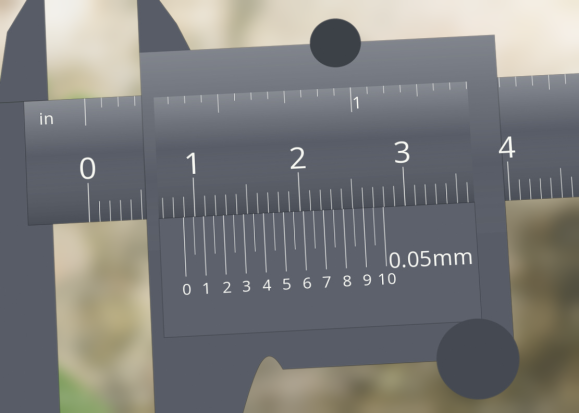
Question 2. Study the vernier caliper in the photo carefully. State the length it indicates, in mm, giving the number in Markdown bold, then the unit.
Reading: **8.9** mm
